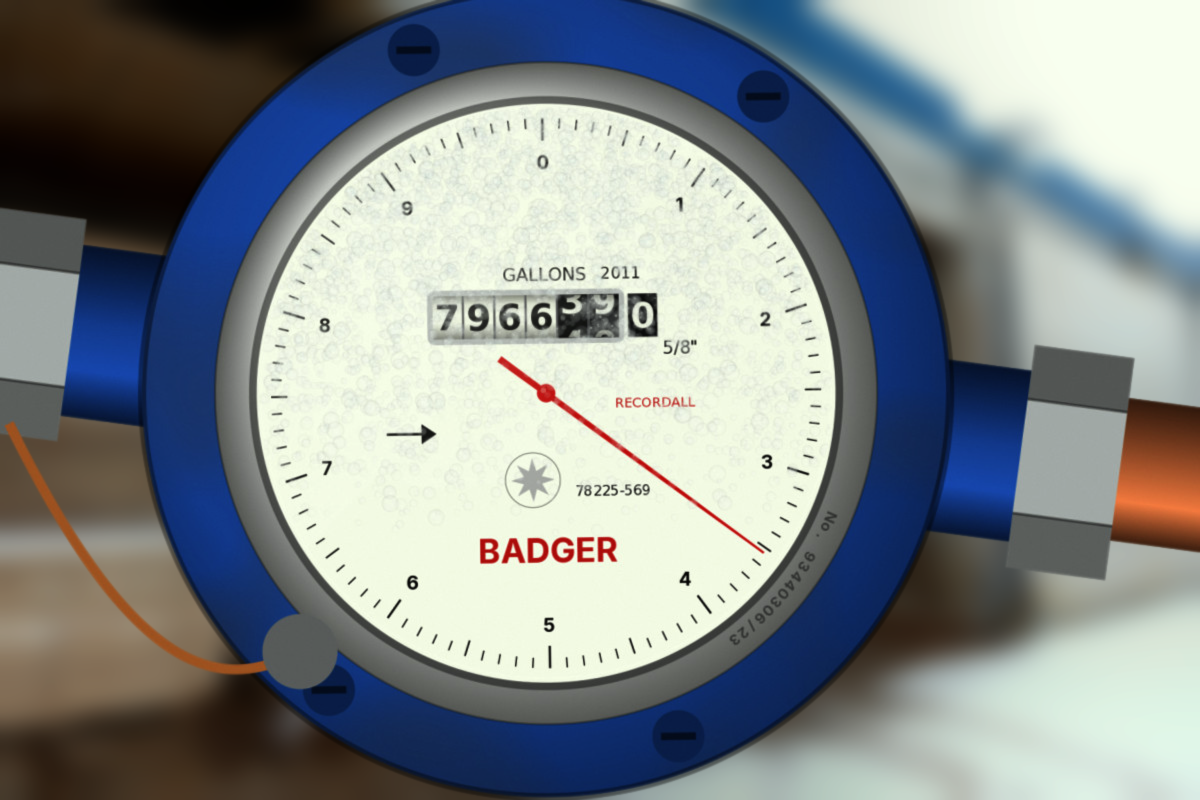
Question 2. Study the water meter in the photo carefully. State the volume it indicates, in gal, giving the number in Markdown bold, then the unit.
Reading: **7966393.5** gal
